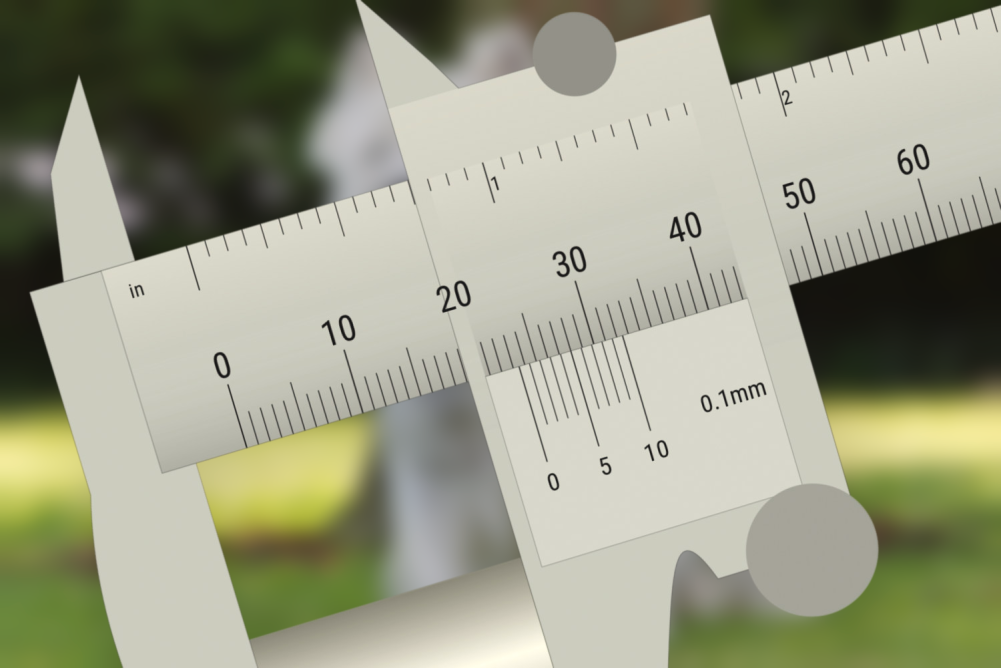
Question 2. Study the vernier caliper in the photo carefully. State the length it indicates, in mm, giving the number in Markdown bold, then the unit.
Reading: **23.5** mm
